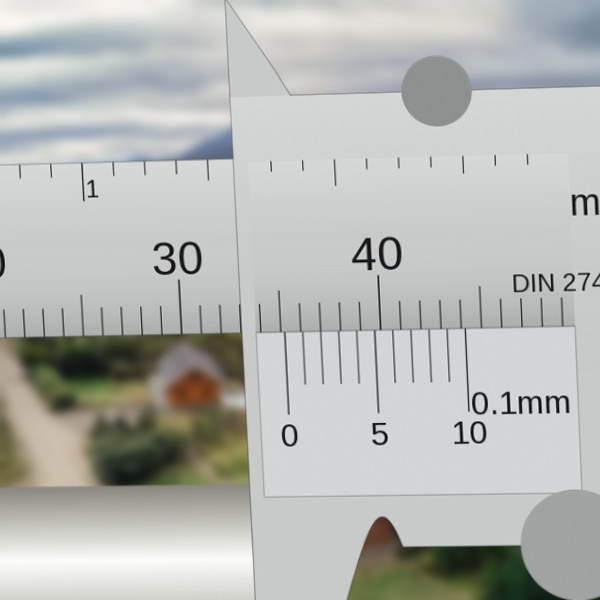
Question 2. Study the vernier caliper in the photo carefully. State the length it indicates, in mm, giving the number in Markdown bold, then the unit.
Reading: **35.2** mm
